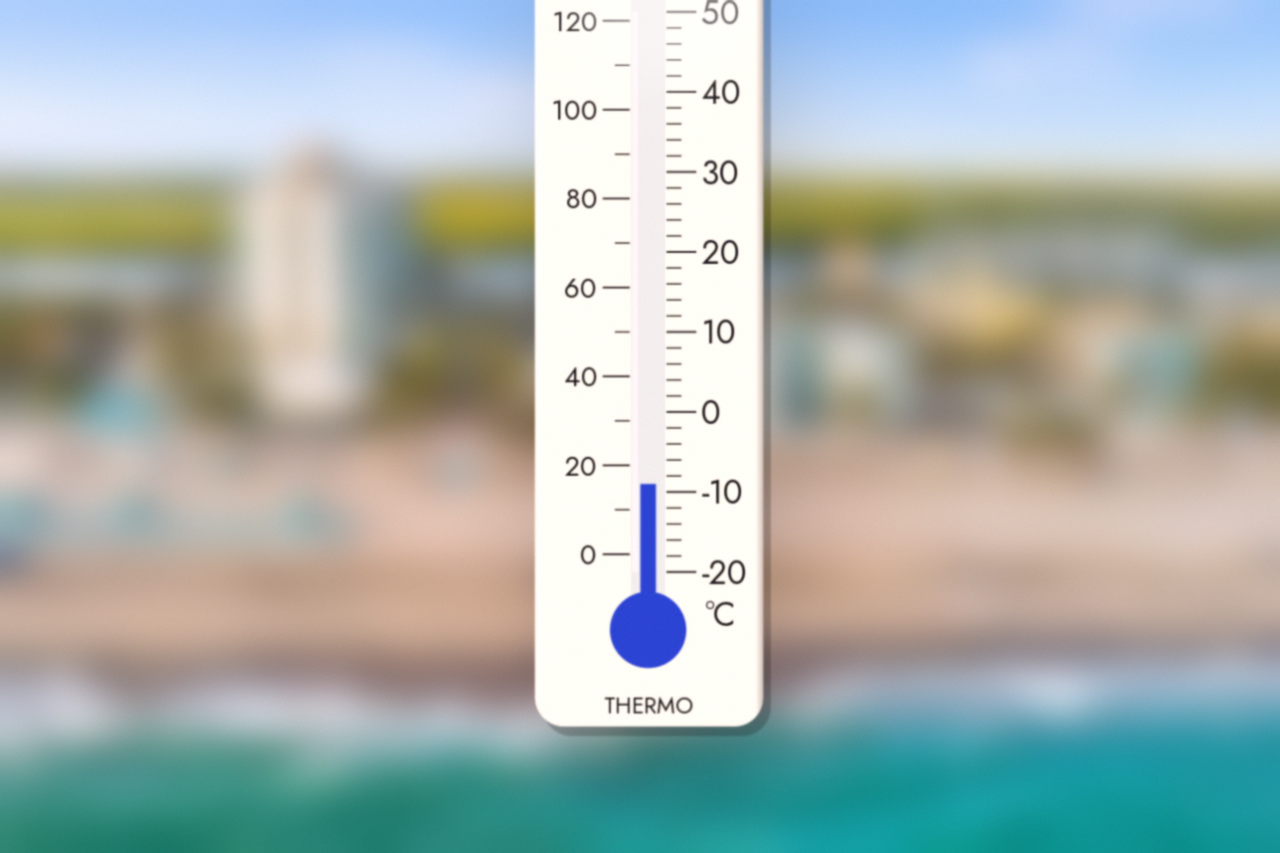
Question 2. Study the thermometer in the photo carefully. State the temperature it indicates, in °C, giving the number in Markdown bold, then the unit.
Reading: **-9** °C
